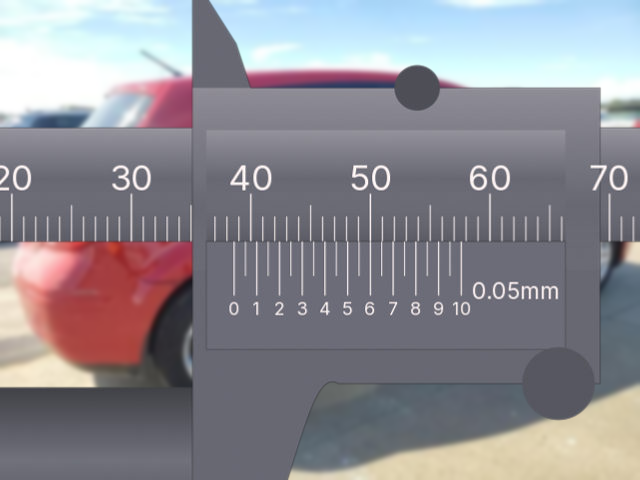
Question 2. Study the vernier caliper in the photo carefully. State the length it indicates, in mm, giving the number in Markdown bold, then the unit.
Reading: **38.6** mm
